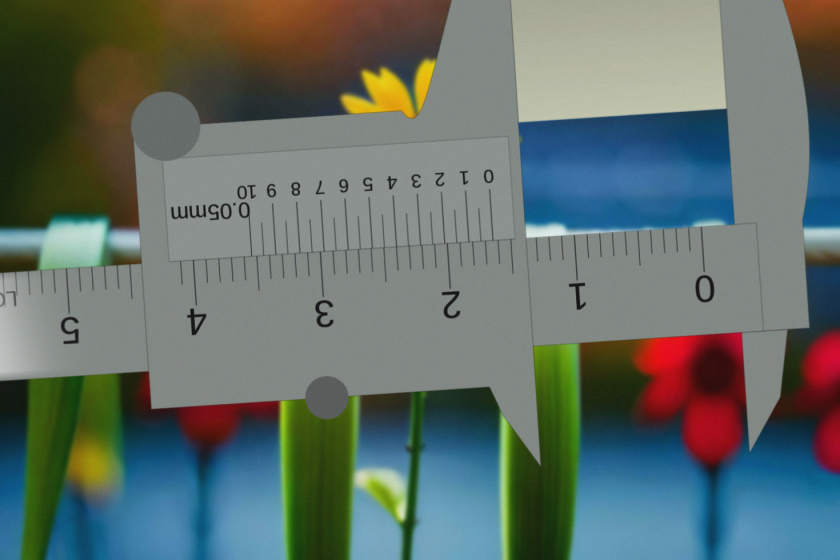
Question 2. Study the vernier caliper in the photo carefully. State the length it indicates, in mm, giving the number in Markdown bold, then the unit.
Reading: **16.4** mm
